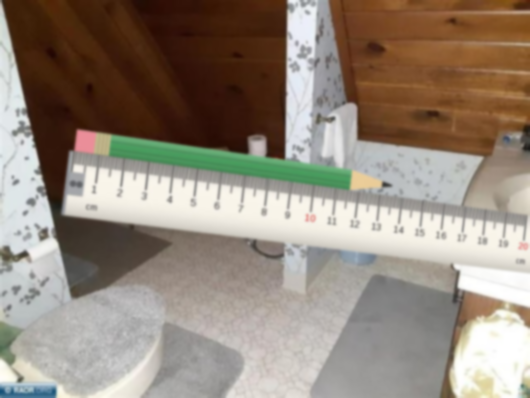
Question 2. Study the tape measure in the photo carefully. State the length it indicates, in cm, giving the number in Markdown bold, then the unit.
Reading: **13.5** cm
